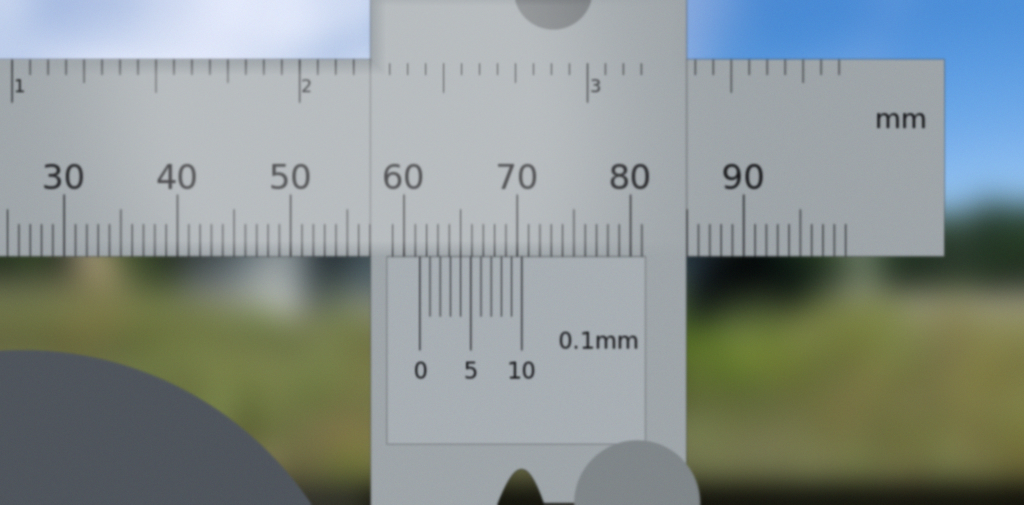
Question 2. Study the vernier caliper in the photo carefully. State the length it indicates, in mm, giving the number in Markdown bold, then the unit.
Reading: **61.4** mm
